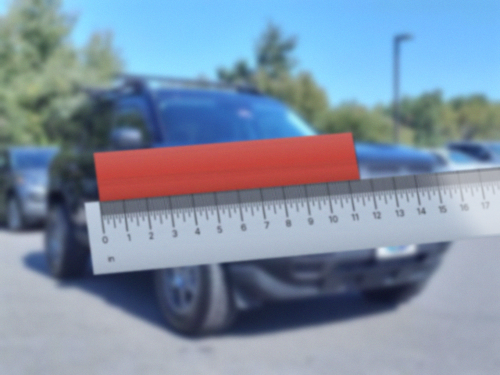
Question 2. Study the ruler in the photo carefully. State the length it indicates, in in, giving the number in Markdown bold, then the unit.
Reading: **11.5** in
